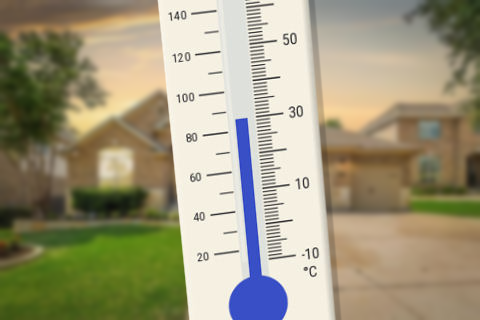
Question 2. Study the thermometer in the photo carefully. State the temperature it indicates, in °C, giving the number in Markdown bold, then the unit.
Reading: **30** °C
